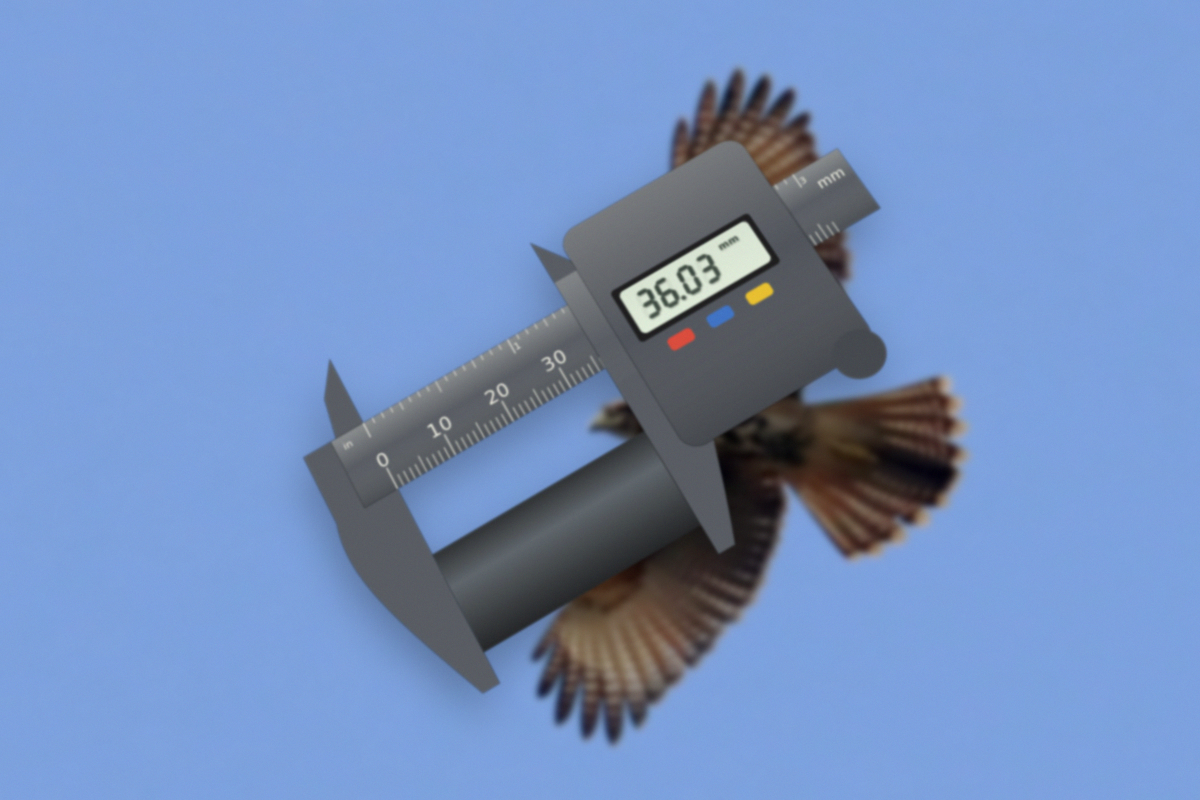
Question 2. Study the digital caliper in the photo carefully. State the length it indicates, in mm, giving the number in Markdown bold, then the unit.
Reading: **36.03** mm
